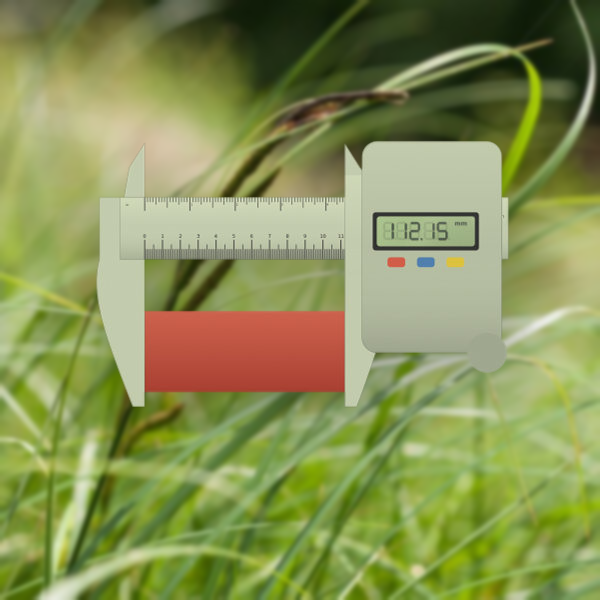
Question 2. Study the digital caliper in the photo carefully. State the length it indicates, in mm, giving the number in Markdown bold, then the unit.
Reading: **112.15** mm
